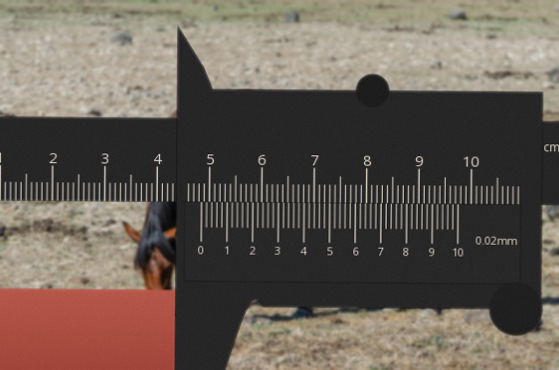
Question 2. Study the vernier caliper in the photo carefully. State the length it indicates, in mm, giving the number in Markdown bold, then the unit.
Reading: **48.5** mm
